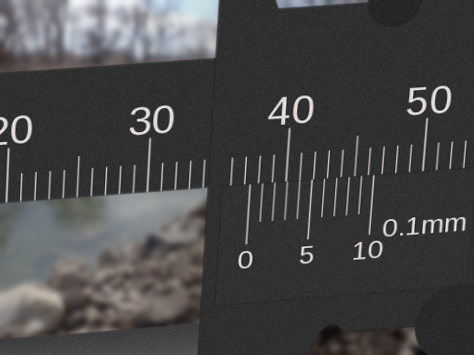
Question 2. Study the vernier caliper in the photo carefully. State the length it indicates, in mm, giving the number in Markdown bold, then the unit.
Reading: **37.4** mm
